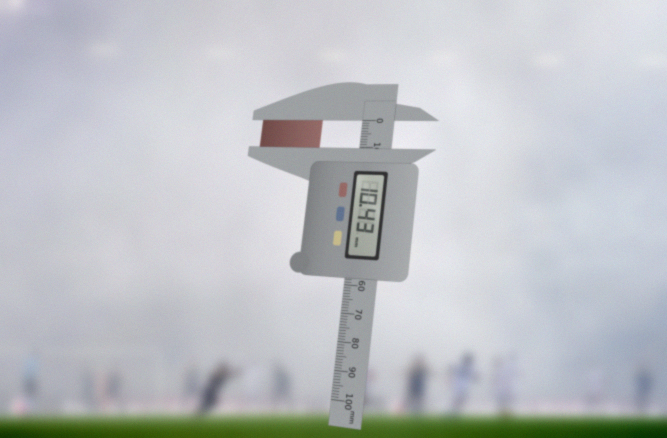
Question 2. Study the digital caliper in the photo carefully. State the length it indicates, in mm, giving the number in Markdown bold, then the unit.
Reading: **10.43** mm
